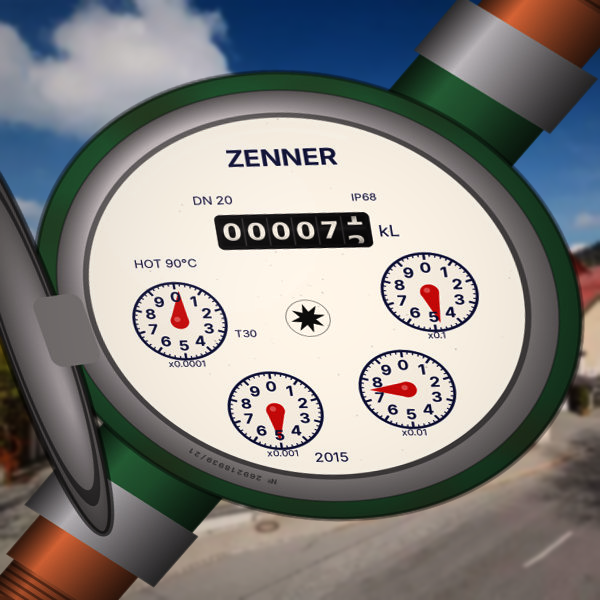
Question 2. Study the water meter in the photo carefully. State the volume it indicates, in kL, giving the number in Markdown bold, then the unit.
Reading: **71.4750** kL
